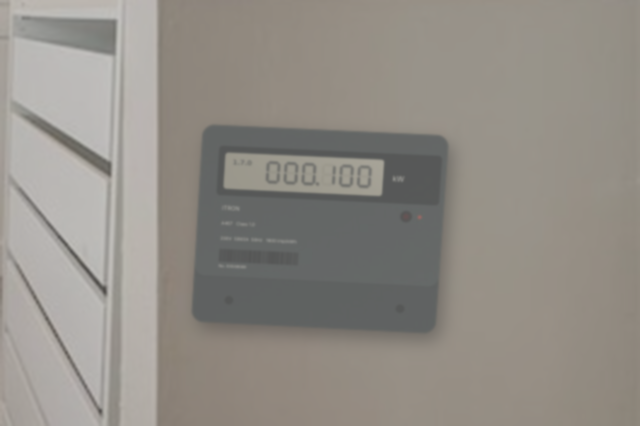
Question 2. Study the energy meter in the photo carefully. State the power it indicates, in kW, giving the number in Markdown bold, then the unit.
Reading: **0.100** kW
